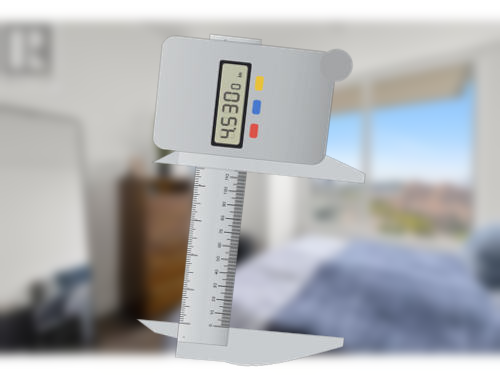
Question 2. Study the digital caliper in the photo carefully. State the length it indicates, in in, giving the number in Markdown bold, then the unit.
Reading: **4.5300** in
